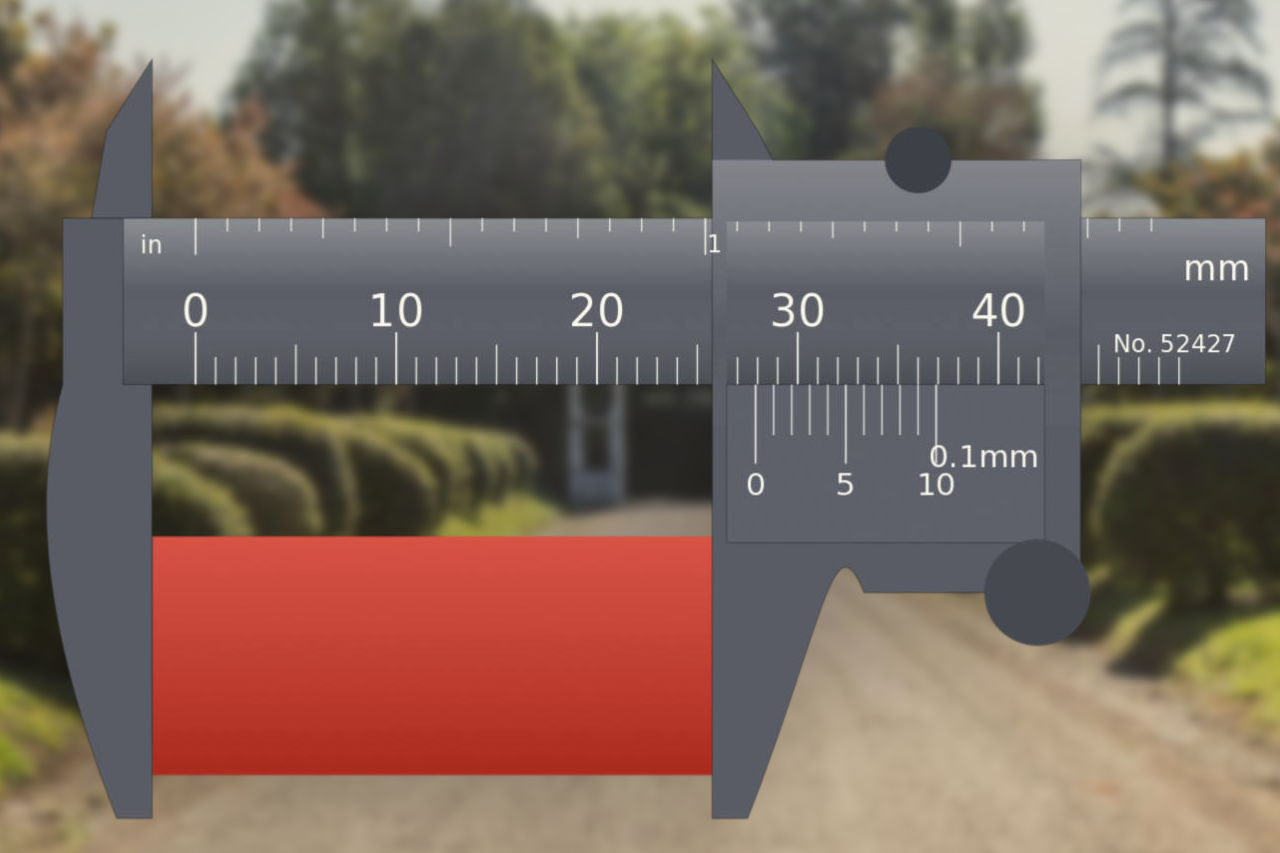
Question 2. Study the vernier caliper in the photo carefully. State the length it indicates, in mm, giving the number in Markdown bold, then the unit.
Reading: **27.9** mm
